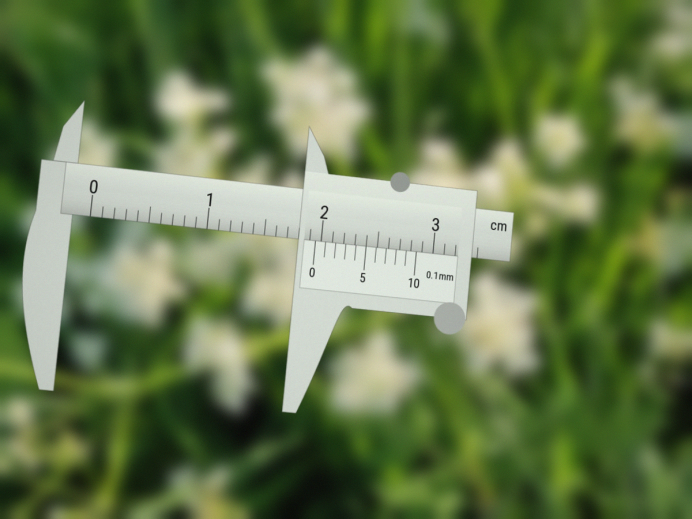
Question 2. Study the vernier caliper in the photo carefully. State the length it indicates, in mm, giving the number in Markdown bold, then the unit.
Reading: **19.5** mm
